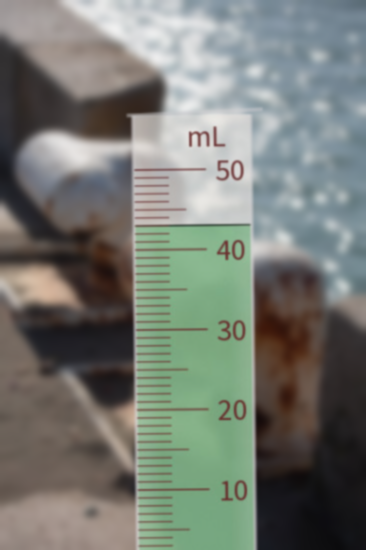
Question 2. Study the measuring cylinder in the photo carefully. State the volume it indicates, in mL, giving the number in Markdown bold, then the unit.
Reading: **43** mL
